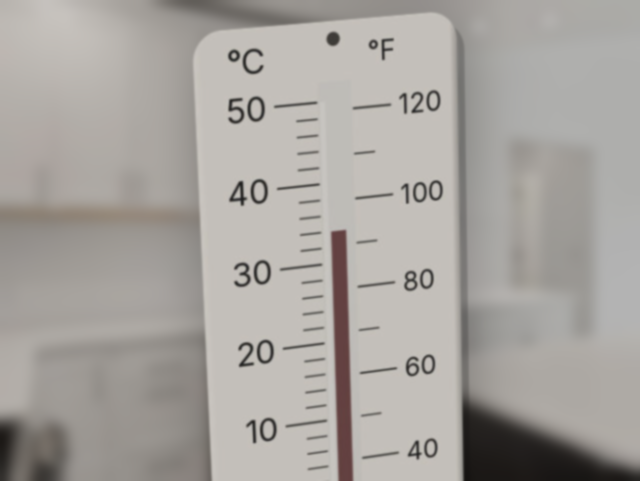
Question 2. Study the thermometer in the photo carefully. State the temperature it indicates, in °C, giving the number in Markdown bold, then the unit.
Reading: **34** °C
